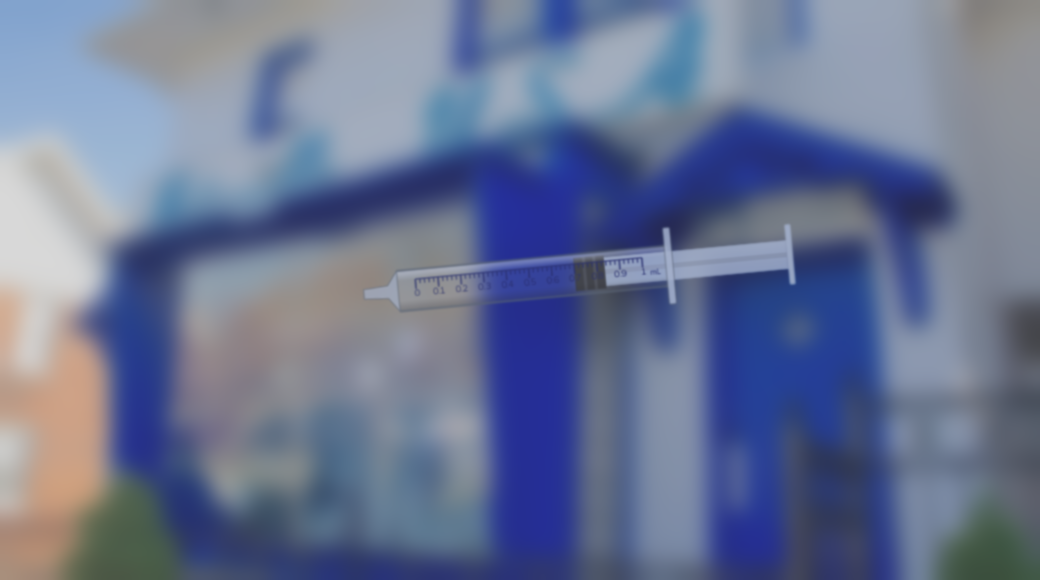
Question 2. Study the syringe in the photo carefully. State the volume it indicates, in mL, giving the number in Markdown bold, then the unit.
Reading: **0.7** mL
